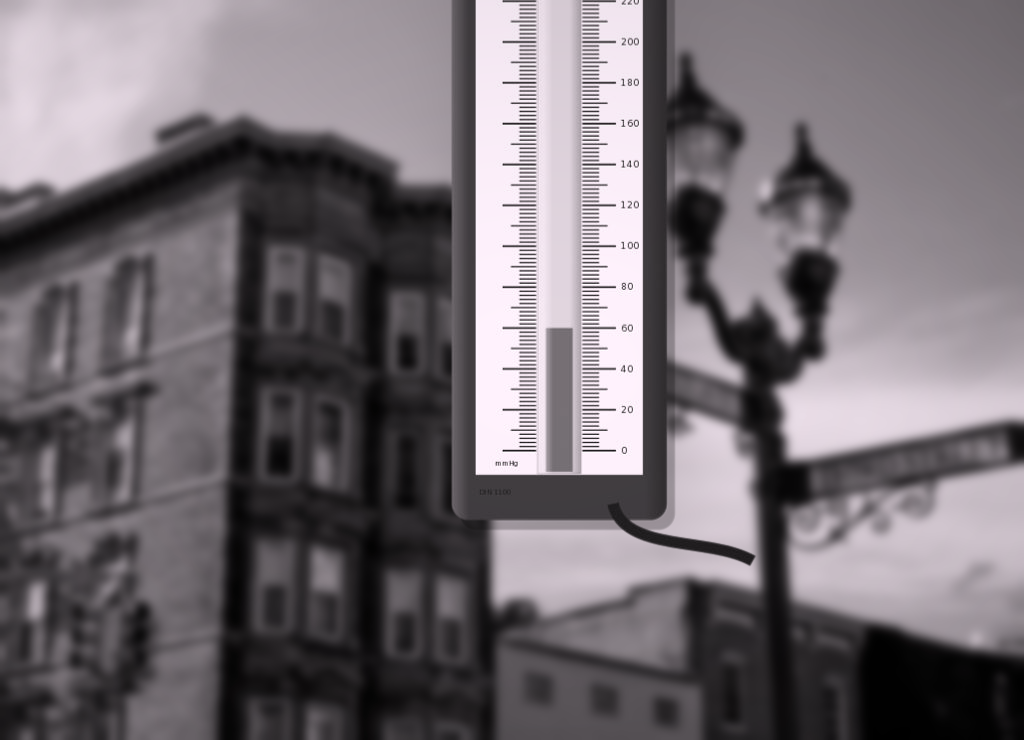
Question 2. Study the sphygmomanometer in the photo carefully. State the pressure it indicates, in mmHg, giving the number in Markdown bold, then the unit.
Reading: **60** mmHg
